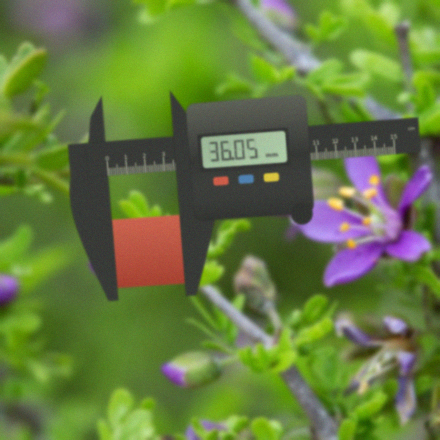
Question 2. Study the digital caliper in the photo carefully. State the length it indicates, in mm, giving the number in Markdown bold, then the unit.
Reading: **36.05** mm
